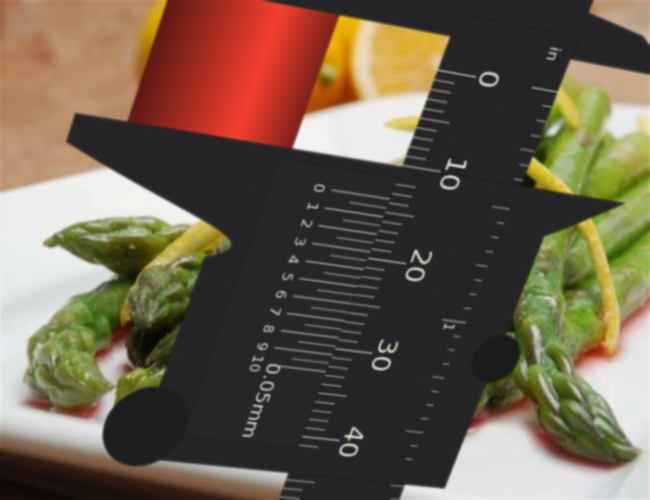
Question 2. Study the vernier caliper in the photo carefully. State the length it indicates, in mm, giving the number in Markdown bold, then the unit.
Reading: **13.6** mm
